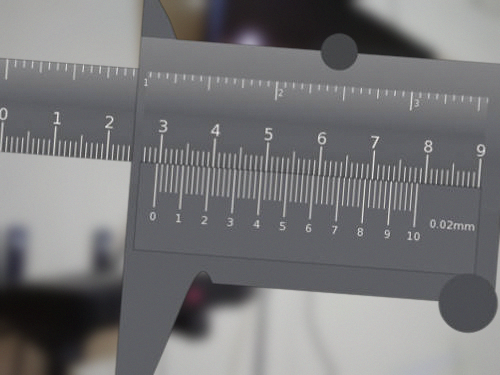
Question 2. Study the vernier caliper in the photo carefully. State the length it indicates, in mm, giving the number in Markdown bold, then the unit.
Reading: **29.5** mm
